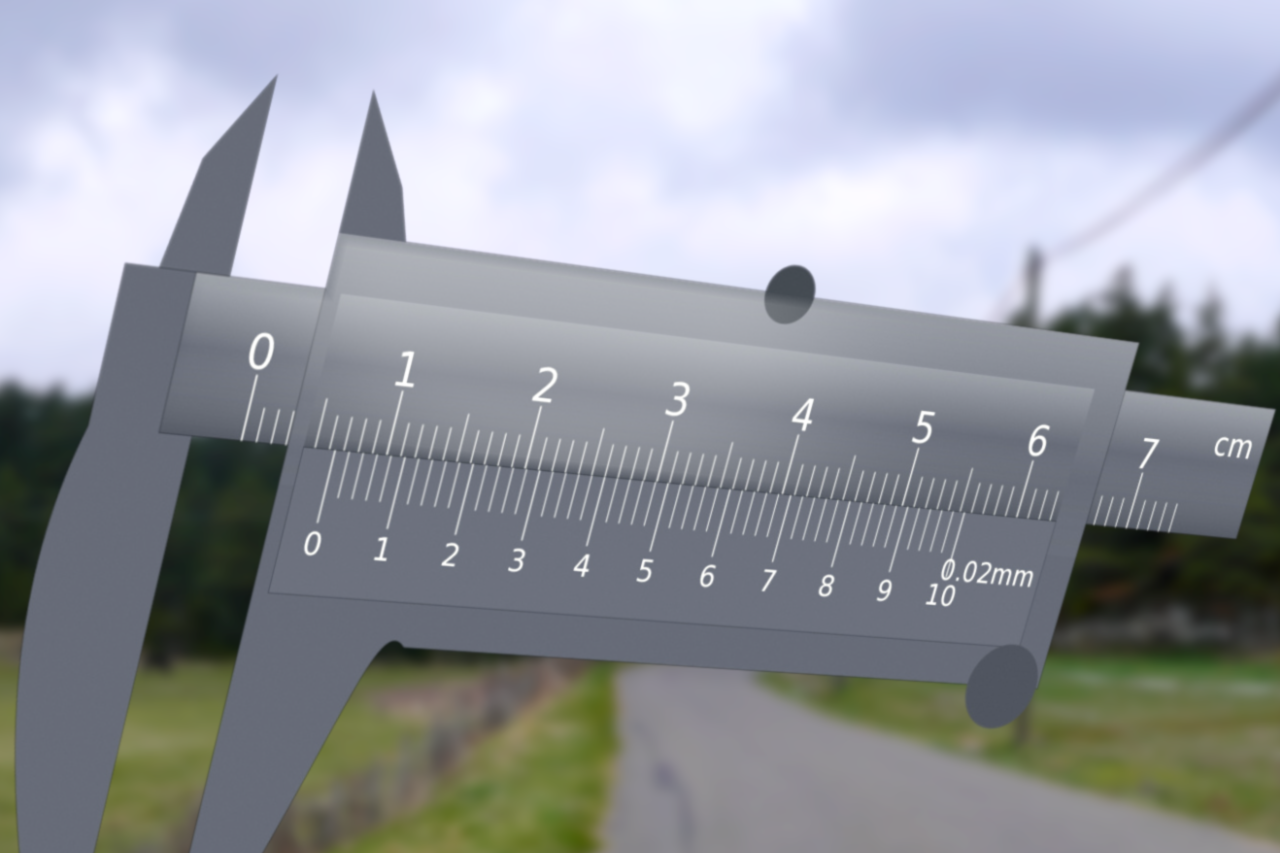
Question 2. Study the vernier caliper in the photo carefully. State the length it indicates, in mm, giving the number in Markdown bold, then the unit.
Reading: **6.4** mm
